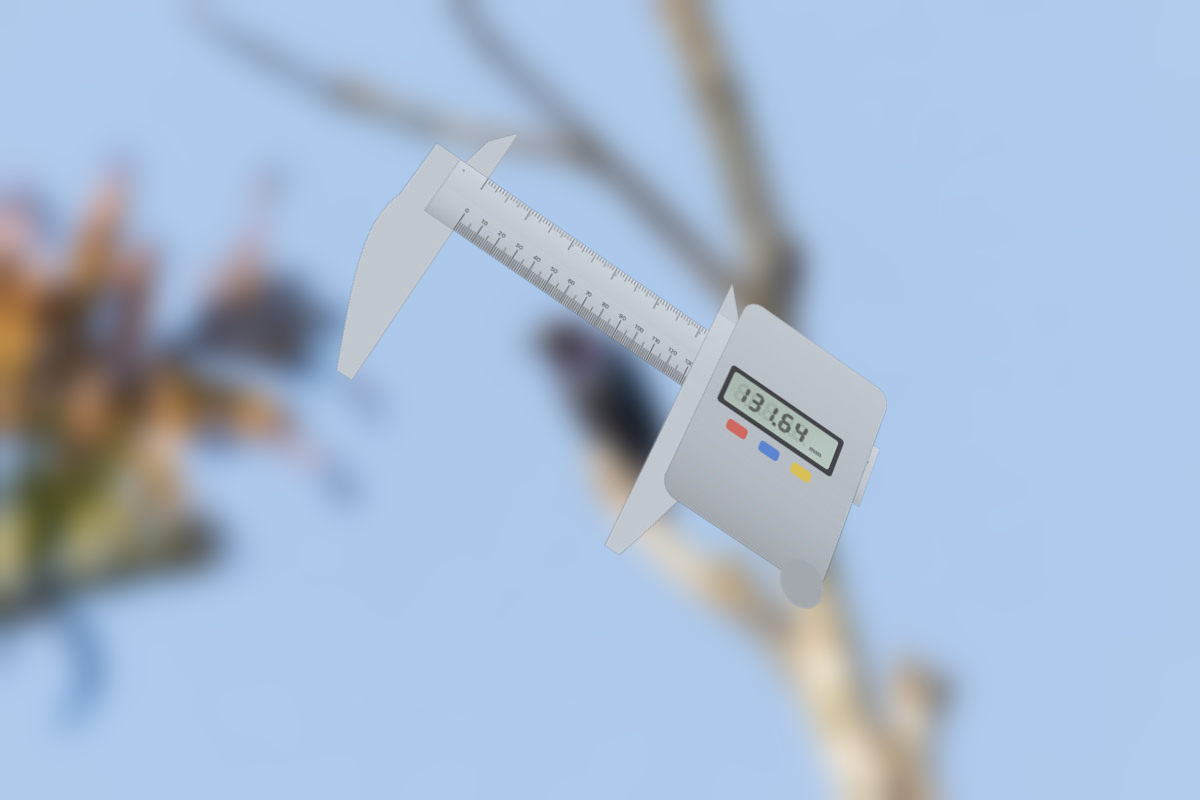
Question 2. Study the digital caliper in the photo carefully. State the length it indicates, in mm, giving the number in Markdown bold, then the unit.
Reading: **131.64** mm
